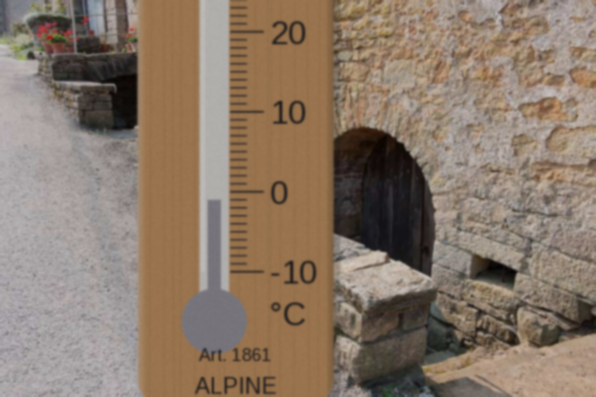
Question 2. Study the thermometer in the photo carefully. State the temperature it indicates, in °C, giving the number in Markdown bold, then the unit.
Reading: **-1** °C
